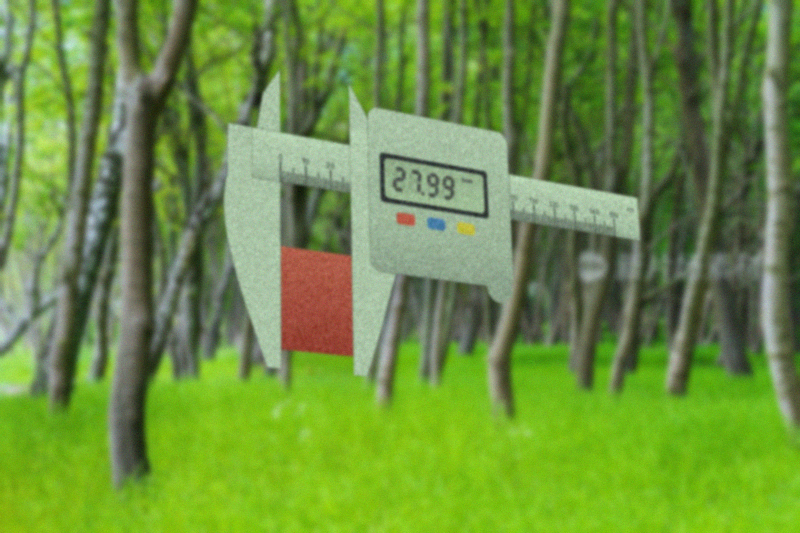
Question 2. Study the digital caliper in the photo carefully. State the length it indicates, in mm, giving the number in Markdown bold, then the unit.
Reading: **27.99** mm
